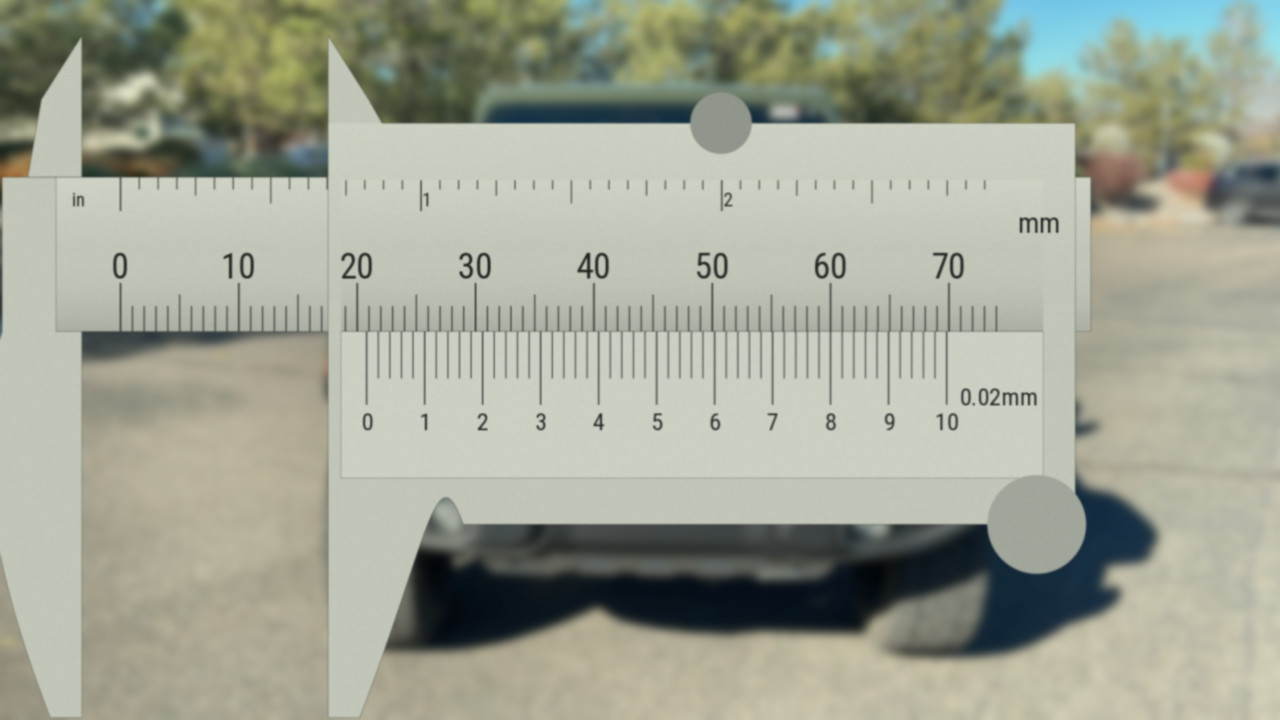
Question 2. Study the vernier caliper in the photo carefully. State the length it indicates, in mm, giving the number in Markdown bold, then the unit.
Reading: **20.8** mm
